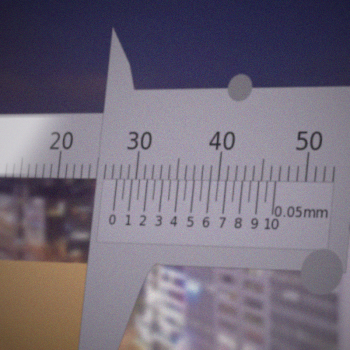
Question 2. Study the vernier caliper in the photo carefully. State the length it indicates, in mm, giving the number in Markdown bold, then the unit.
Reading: **27.6** mm
